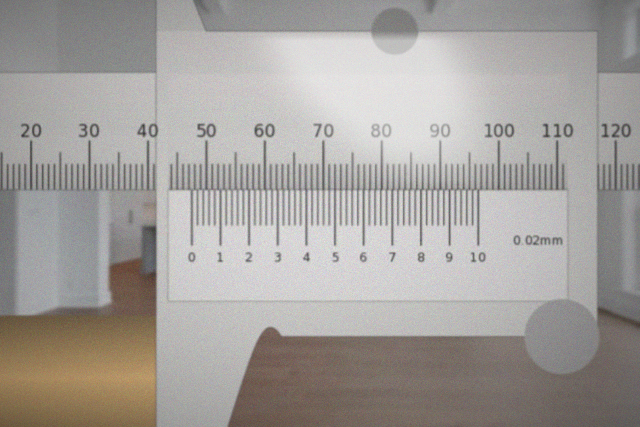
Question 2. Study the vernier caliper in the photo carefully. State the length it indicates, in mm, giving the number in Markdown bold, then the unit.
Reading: **47.5** mm
